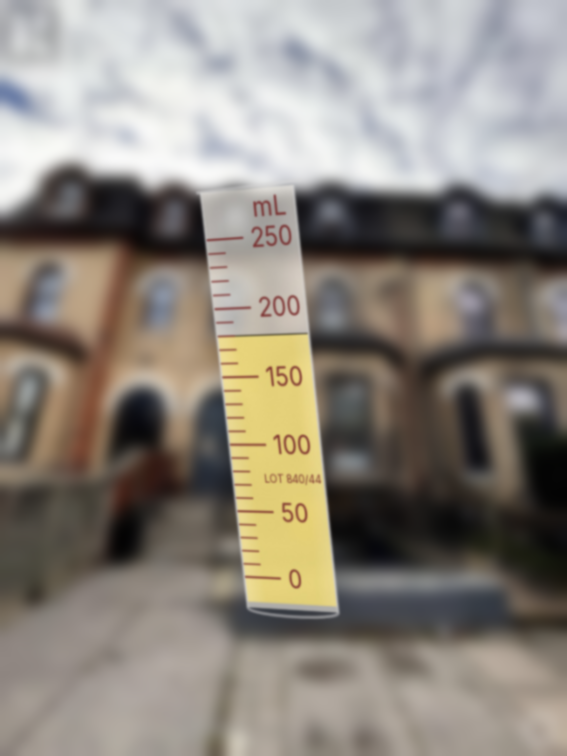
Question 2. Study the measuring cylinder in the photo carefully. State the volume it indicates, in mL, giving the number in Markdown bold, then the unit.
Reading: **180** mL
